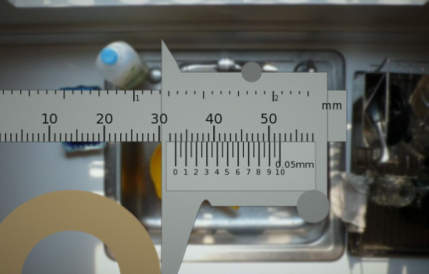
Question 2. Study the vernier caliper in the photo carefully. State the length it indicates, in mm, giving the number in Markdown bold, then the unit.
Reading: **33.0** mm
